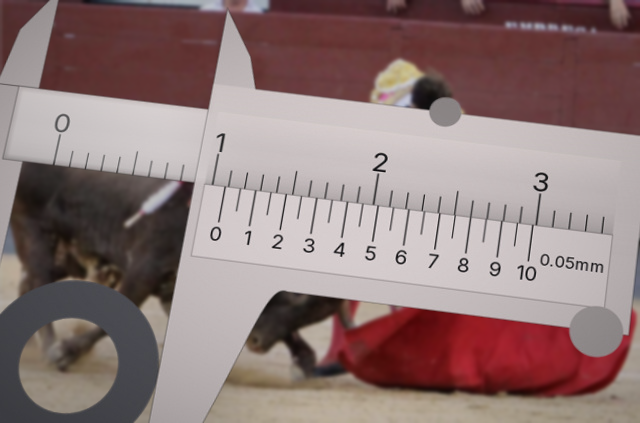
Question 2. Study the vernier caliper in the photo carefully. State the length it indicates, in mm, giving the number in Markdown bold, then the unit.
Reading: **10.8** mm
